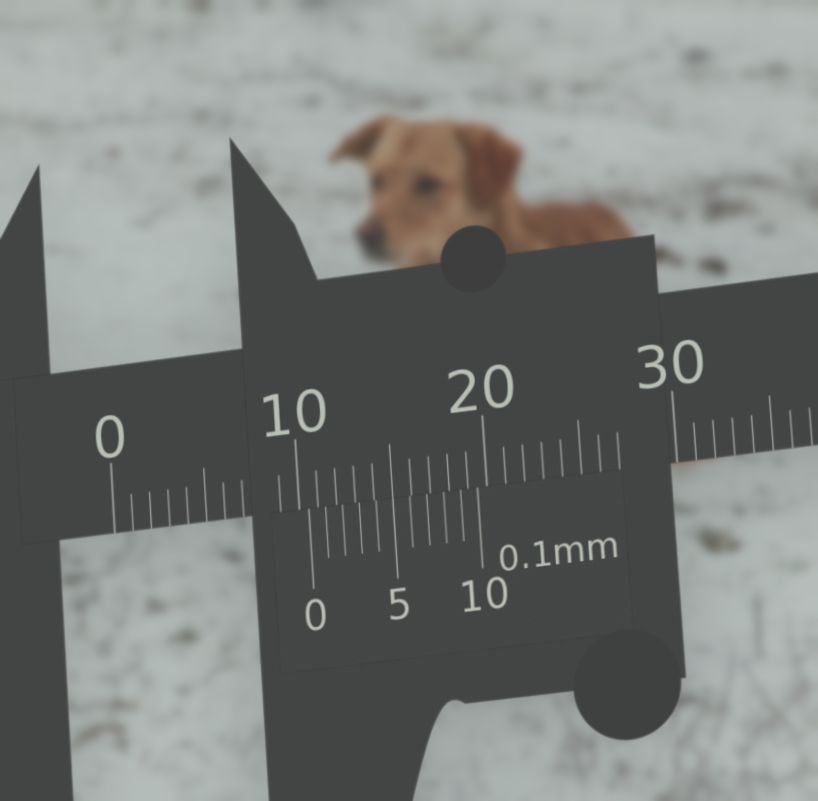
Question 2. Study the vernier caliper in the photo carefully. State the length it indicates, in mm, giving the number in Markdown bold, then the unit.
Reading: **10.5** mm
